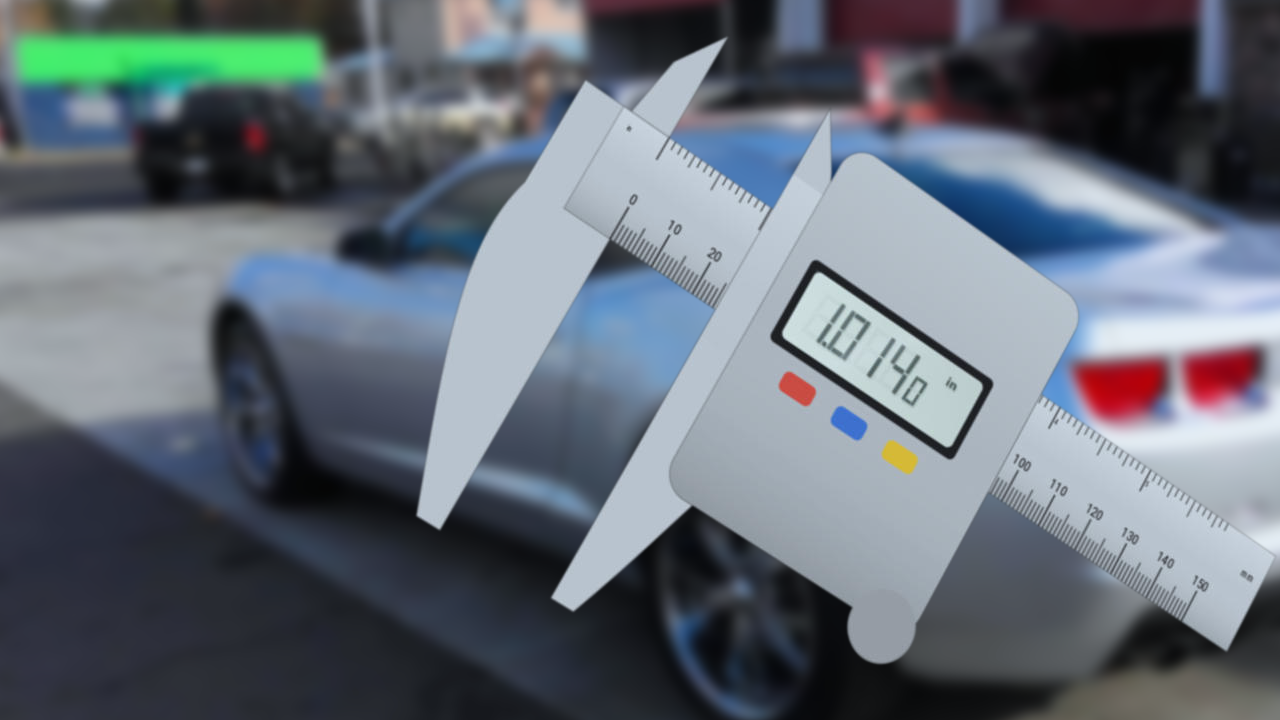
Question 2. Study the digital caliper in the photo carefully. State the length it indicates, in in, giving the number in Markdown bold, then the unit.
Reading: **1.0140** in
